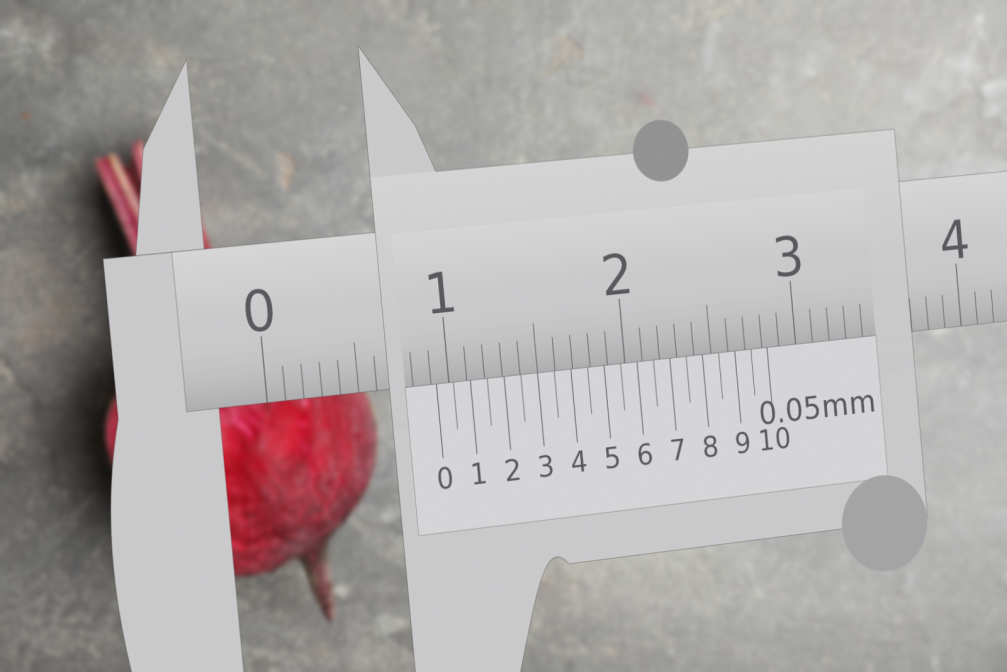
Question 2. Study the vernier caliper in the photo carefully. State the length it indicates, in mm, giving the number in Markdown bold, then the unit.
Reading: **9.3** mm
